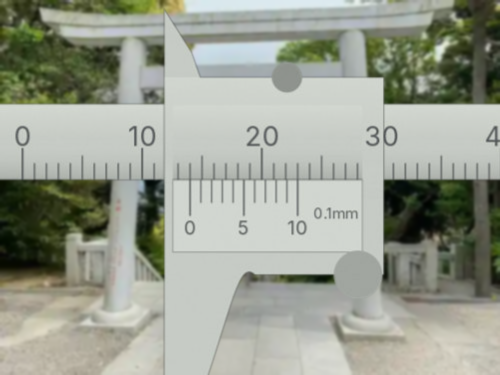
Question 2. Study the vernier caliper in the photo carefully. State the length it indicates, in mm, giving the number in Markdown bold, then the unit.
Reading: **14.0** mm
